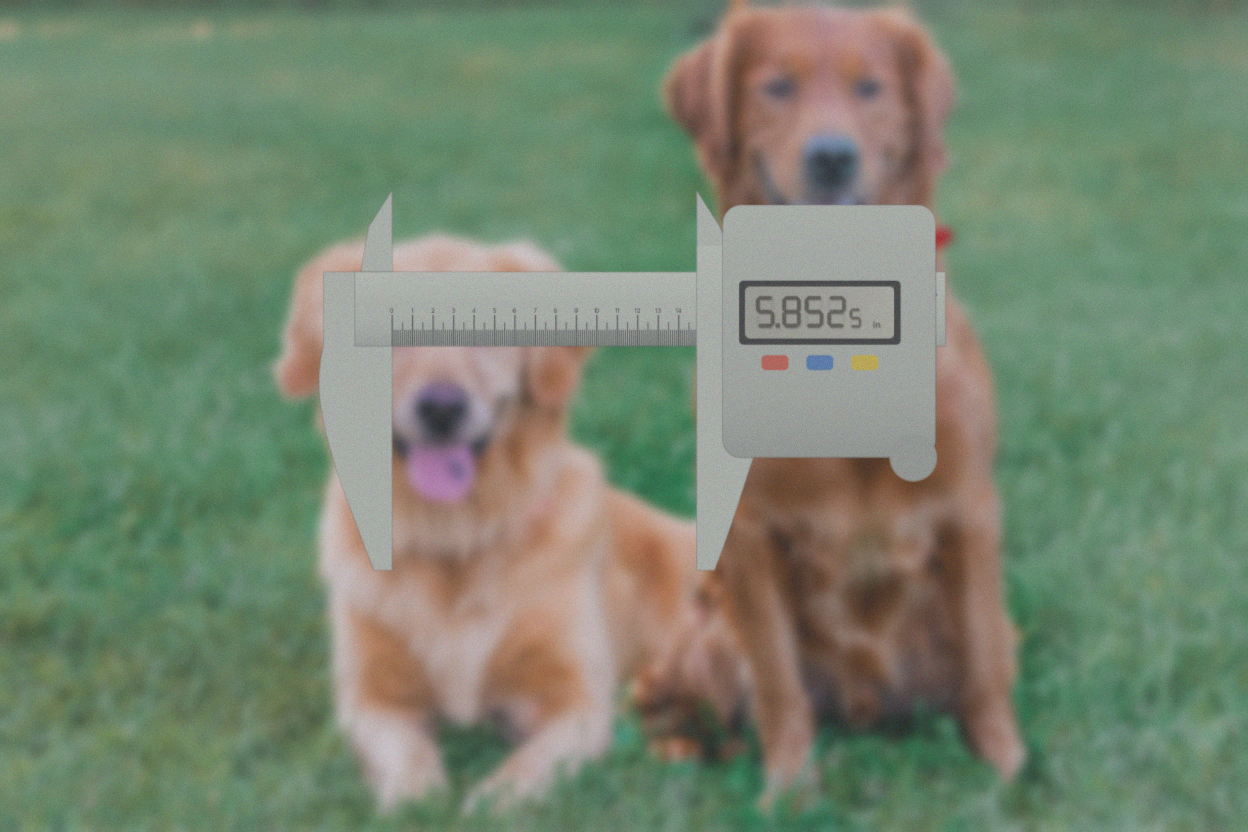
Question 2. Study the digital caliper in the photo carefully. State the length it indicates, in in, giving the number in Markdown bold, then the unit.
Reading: **5.8525** in
